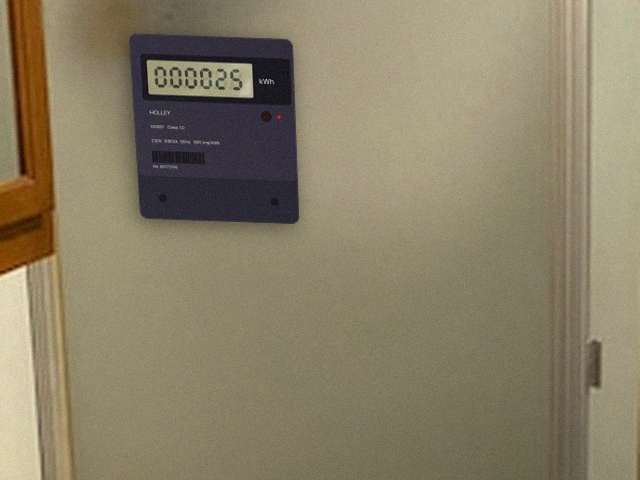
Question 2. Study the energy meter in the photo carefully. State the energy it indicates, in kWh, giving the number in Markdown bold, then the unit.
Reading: **25** kWh
